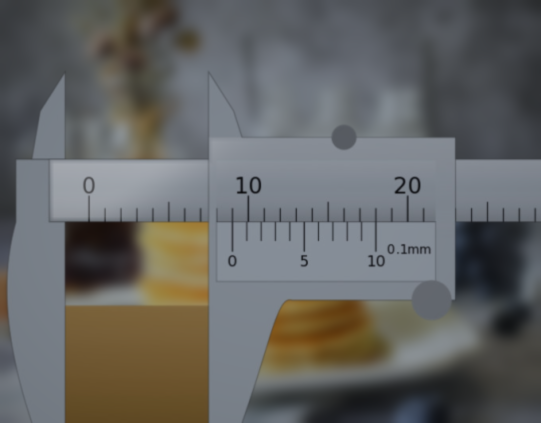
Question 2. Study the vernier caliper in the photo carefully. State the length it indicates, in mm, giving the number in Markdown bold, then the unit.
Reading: **9.0** mm
